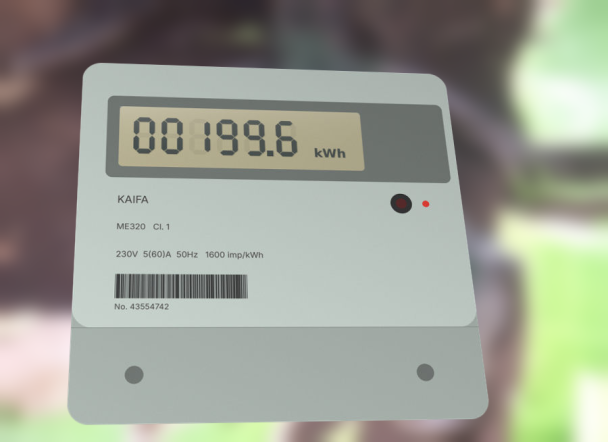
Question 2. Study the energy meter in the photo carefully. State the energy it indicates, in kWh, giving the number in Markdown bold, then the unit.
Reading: **199.6** kWh
